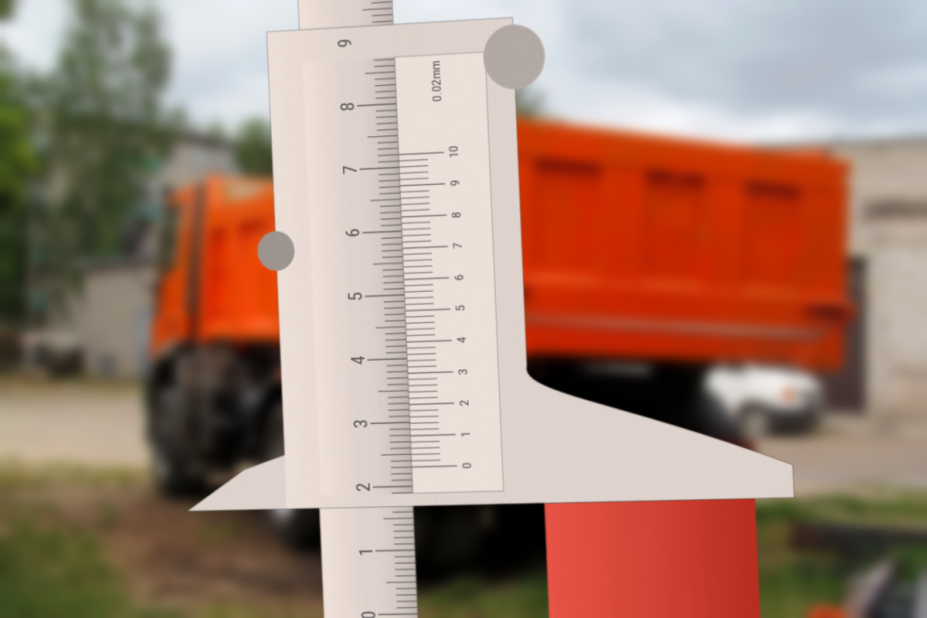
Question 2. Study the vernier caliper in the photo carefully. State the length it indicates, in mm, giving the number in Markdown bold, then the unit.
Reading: **23.0** mm
